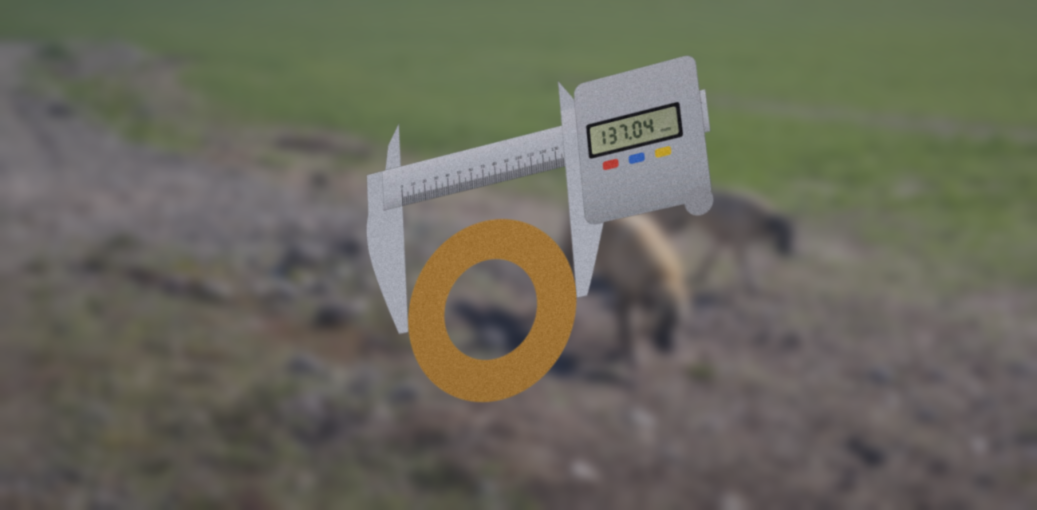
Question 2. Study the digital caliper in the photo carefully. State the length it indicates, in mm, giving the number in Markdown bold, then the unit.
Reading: **137.04** mm
